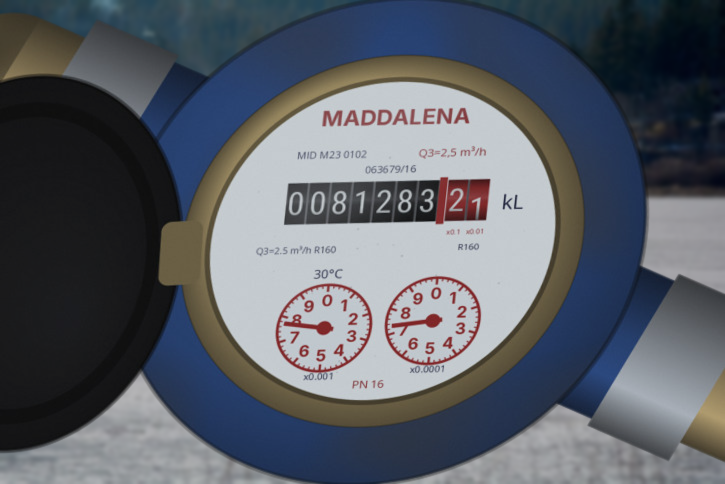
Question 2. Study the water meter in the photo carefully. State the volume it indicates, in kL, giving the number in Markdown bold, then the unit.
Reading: **81283.2077** kL
